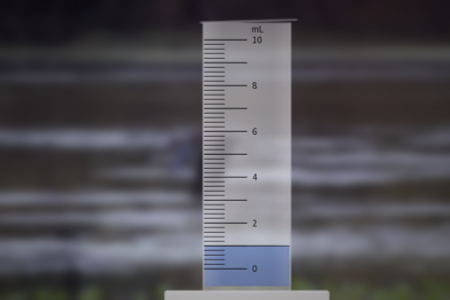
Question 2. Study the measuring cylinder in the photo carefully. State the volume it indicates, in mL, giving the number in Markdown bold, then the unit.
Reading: **1** mL
